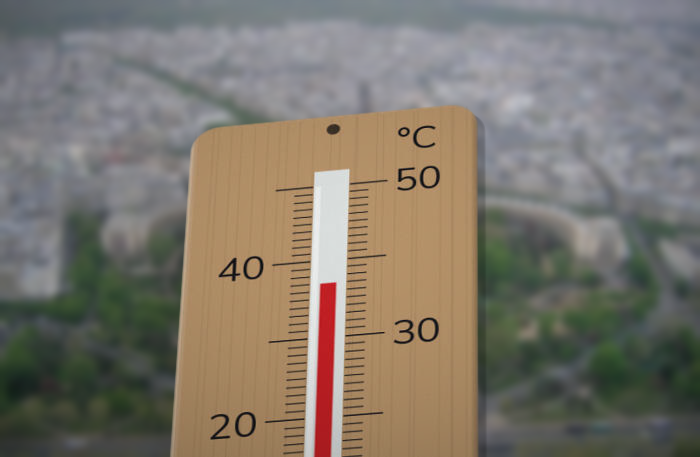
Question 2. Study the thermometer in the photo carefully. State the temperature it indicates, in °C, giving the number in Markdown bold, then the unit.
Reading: **37** °C
